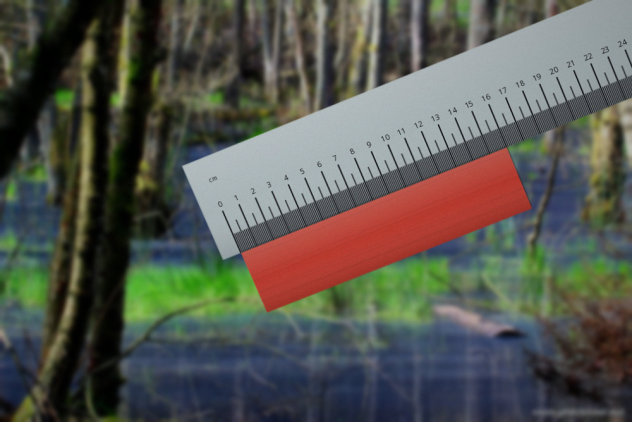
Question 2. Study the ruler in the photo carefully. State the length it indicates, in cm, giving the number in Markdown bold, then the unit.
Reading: **16** cm
